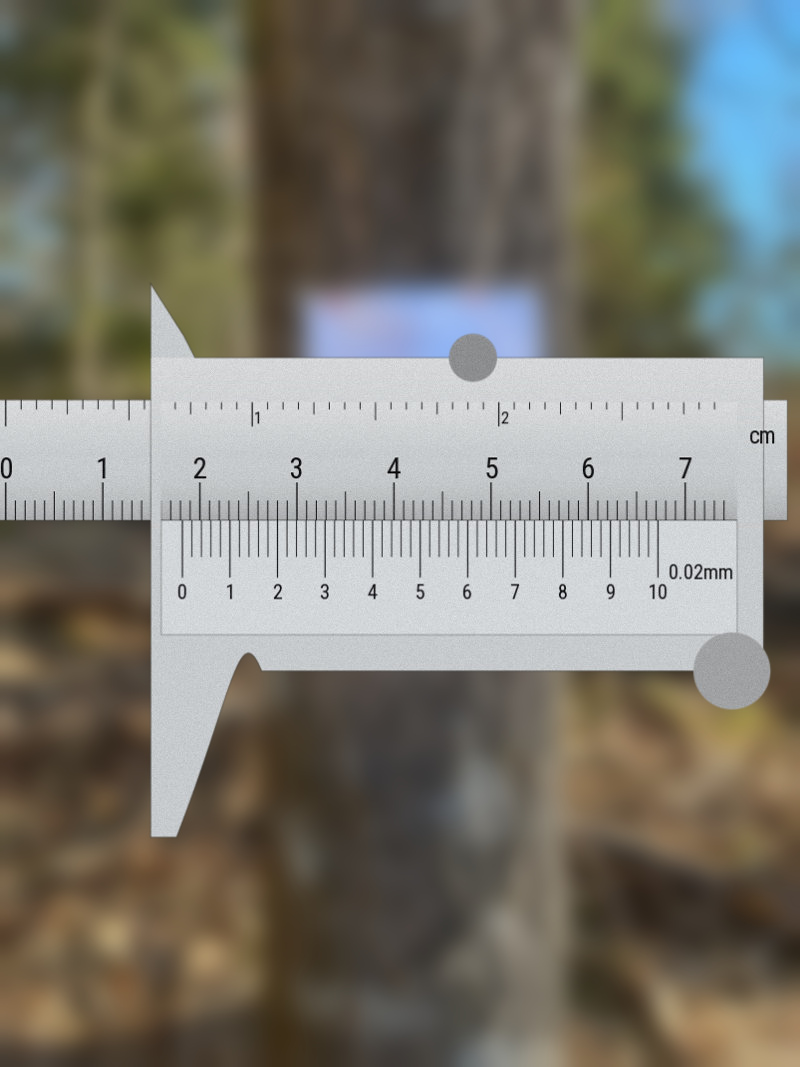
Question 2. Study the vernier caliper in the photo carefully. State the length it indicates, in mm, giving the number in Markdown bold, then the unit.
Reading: **18.2** mm
